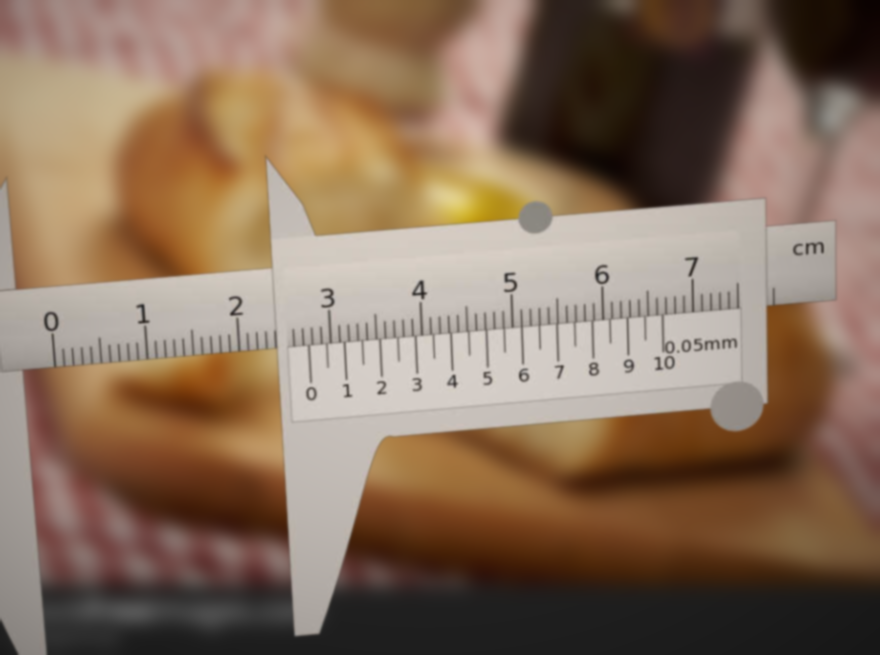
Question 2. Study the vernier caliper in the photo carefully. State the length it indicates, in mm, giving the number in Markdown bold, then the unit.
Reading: **27.6** mm
